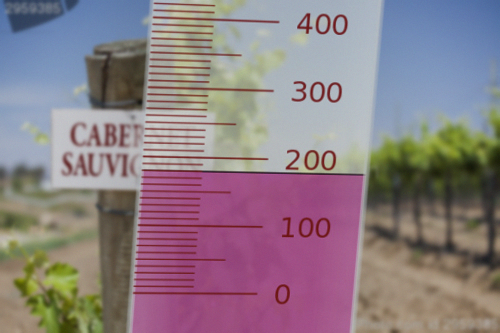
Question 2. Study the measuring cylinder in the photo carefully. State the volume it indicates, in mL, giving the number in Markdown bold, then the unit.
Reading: **180** mL
